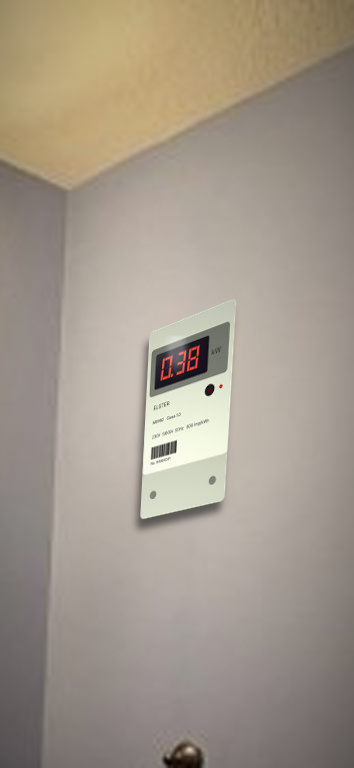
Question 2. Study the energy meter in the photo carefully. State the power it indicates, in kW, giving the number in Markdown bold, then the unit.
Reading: **0.38** kW
